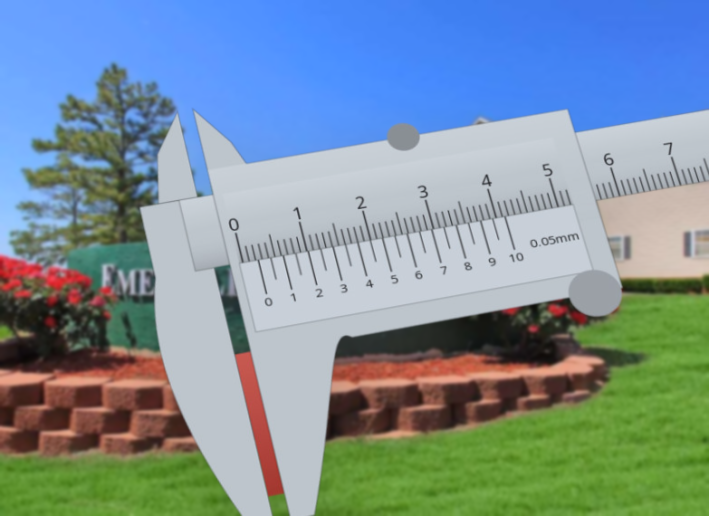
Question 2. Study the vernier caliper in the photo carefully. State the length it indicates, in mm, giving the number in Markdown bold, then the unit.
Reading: **2.4** mm
